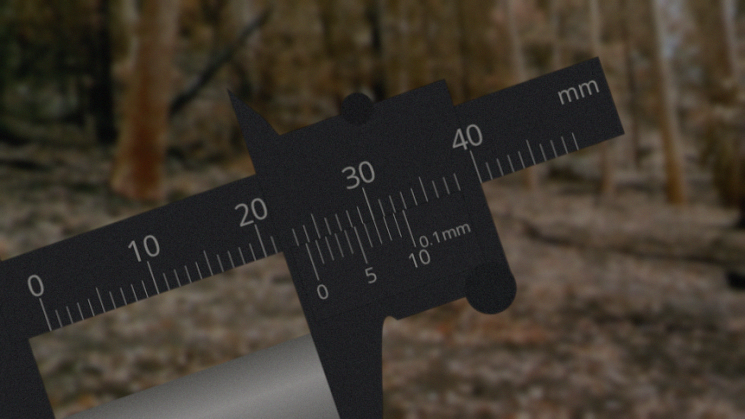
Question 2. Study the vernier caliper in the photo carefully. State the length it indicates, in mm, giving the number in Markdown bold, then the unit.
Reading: **23.7** mm
